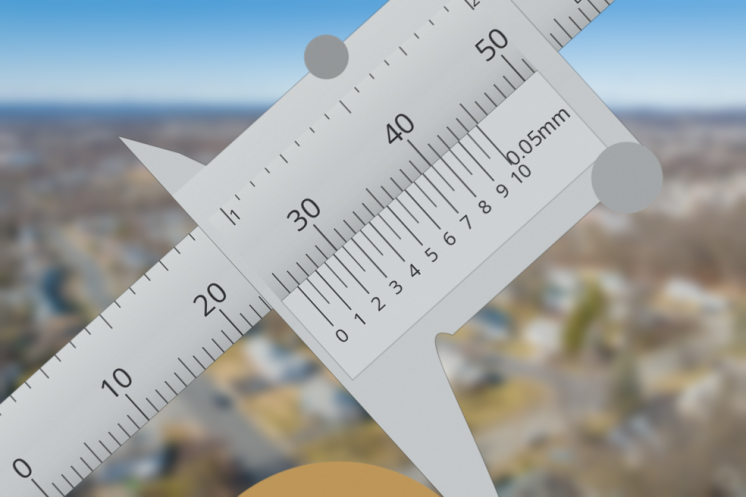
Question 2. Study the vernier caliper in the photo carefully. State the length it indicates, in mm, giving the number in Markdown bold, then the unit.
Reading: **25.8** mm
